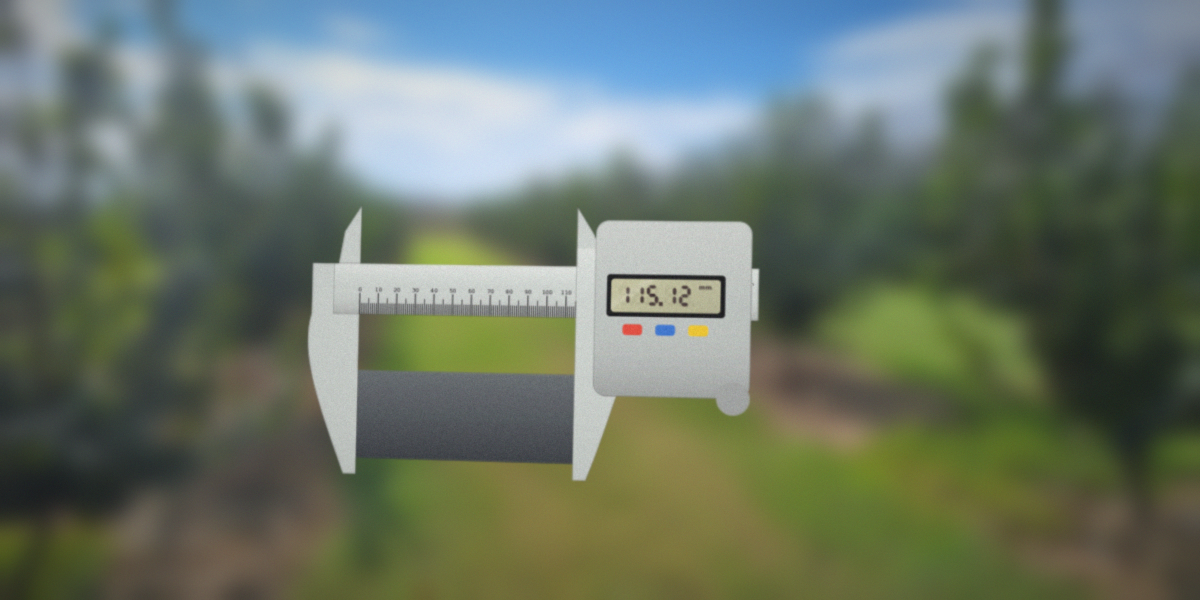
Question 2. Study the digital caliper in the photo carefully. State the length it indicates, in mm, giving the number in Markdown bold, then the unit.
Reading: **115.12** mm
